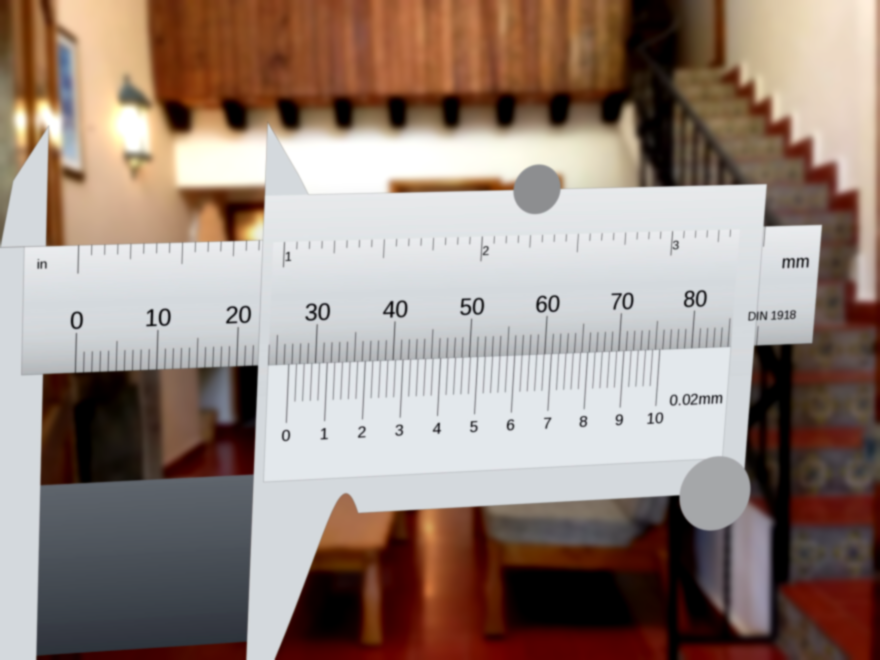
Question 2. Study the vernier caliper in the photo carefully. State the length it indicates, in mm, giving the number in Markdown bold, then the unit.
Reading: **26.6** mm
